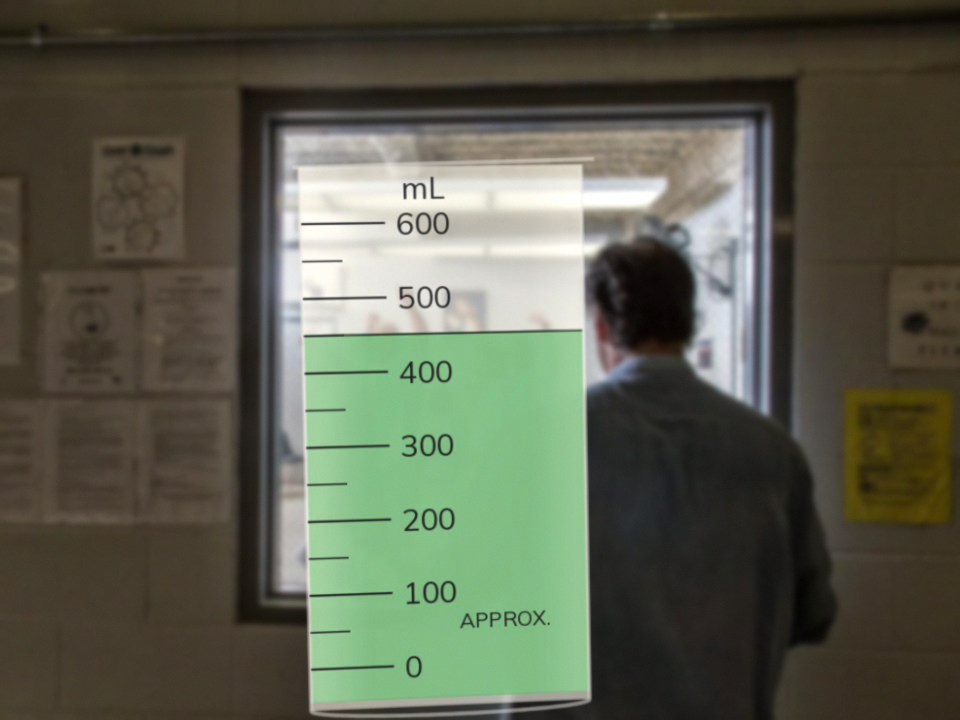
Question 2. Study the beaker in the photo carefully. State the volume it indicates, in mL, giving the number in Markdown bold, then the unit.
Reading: **450** mL
